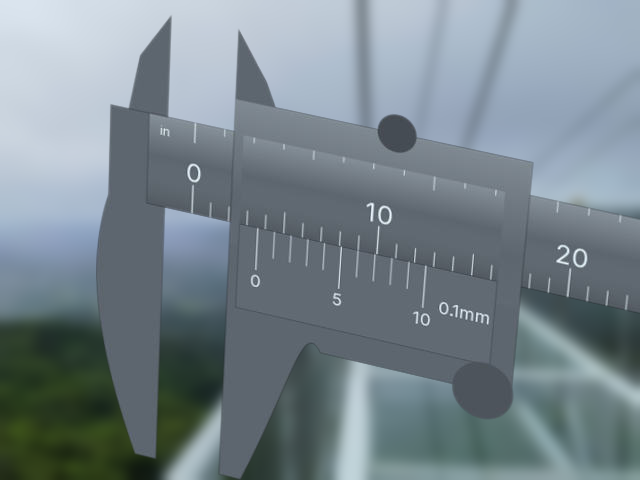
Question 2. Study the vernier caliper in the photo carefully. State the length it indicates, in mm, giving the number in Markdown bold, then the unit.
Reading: **3.6** mm
